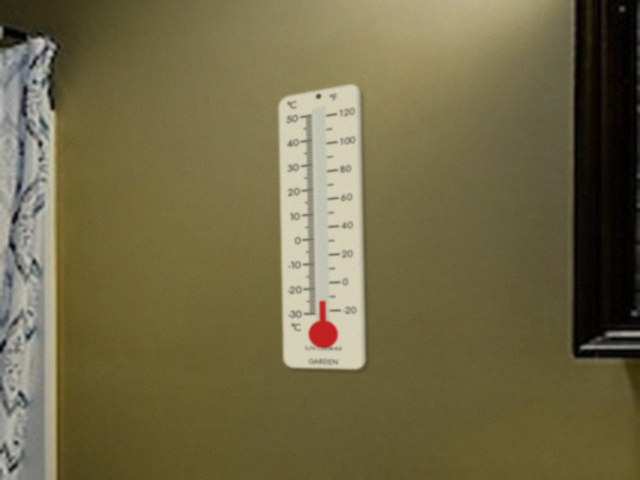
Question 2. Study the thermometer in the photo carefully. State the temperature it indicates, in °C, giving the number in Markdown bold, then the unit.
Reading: **-25** °C
